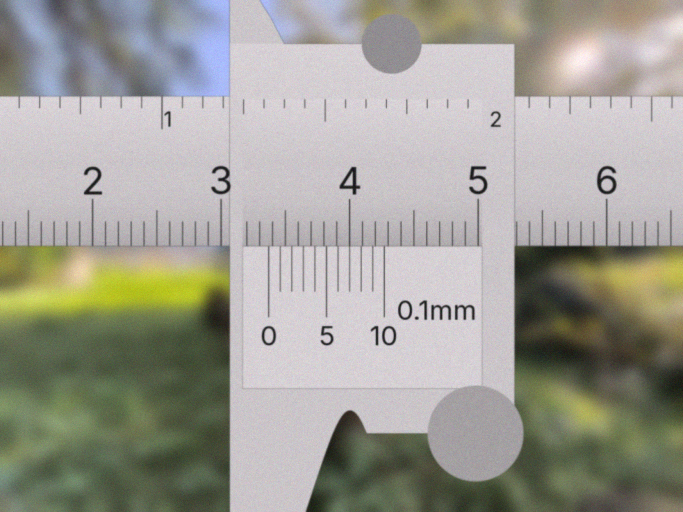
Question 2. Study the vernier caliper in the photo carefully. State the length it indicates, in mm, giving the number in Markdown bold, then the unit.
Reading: **33.7** mm
